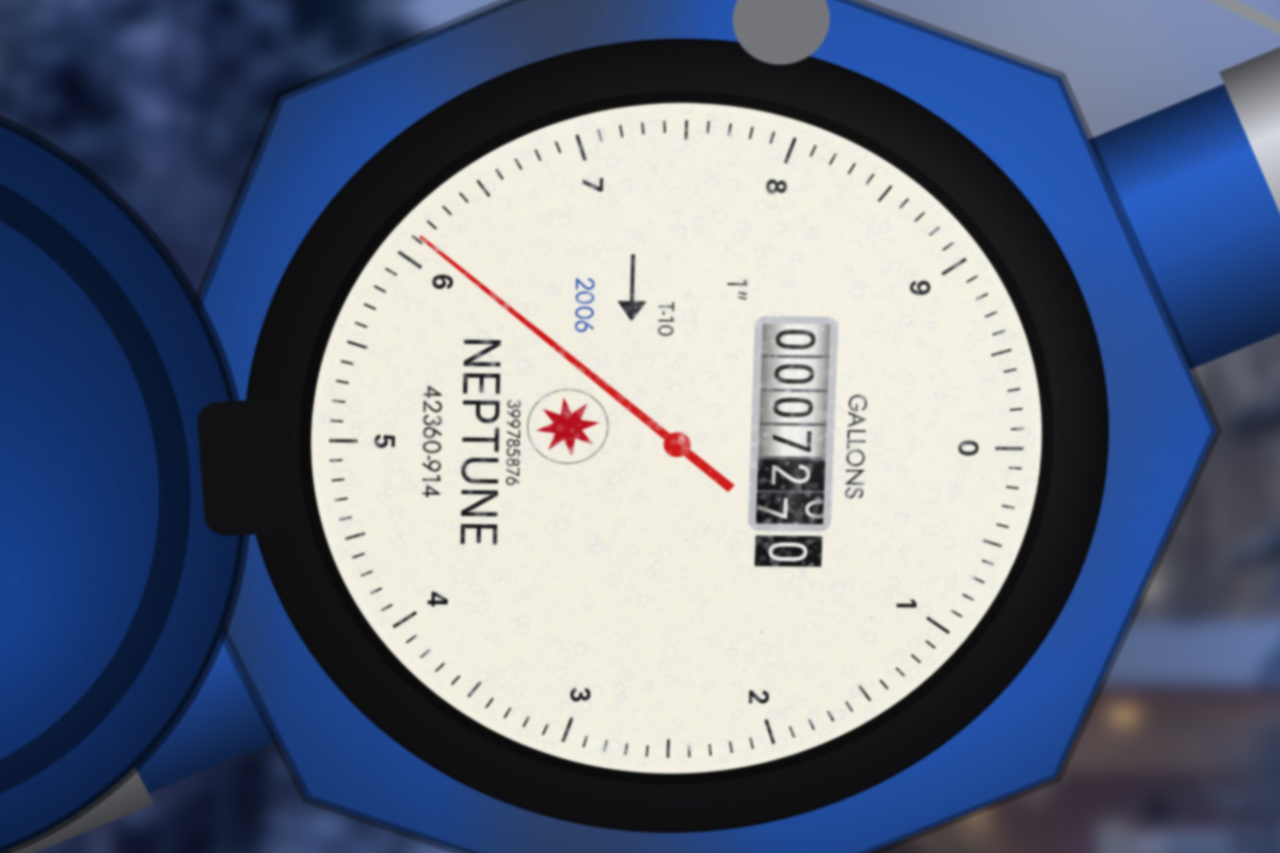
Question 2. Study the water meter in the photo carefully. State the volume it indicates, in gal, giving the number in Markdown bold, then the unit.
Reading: **7266.1** gal
